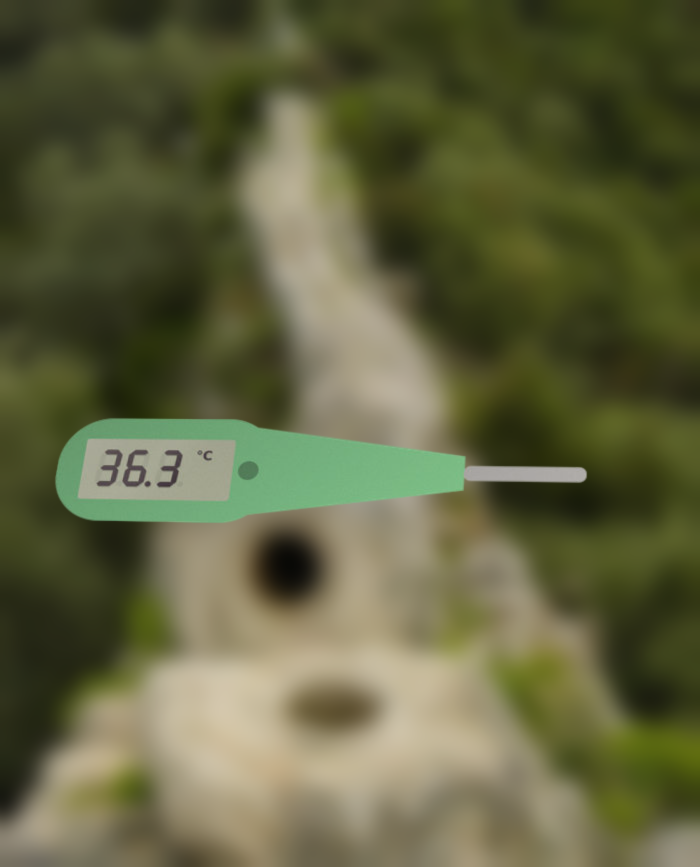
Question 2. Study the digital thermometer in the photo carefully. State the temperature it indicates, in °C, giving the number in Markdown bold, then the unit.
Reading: **36.3** °C
